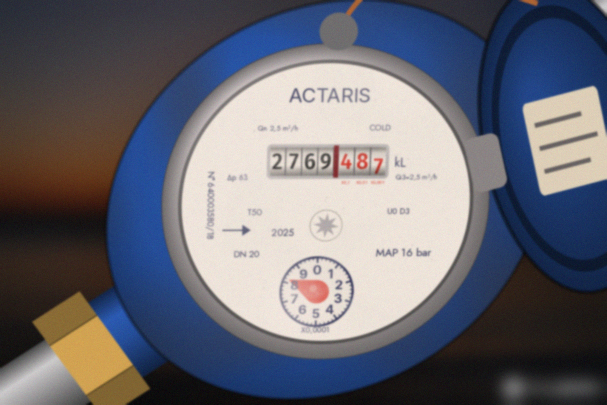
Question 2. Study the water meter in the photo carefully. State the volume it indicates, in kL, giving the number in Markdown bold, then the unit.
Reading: **2769.4868** kL
